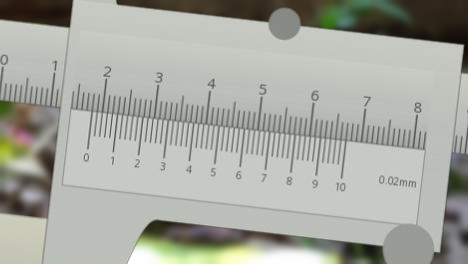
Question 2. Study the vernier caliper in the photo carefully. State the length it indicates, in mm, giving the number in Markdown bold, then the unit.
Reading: **18.0** mm
